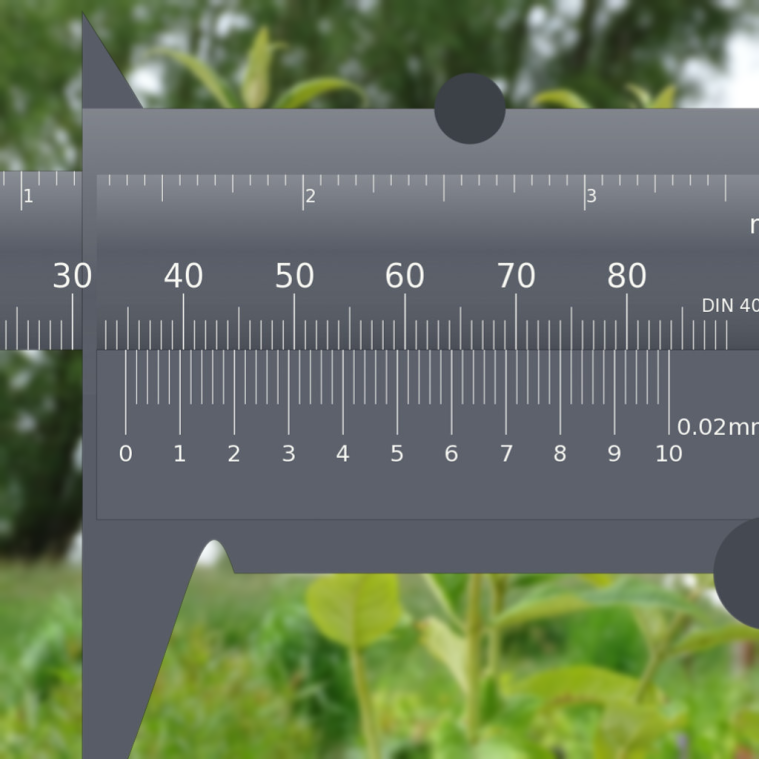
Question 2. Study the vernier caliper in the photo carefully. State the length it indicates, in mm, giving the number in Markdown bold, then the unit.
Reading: **34.8** mm
